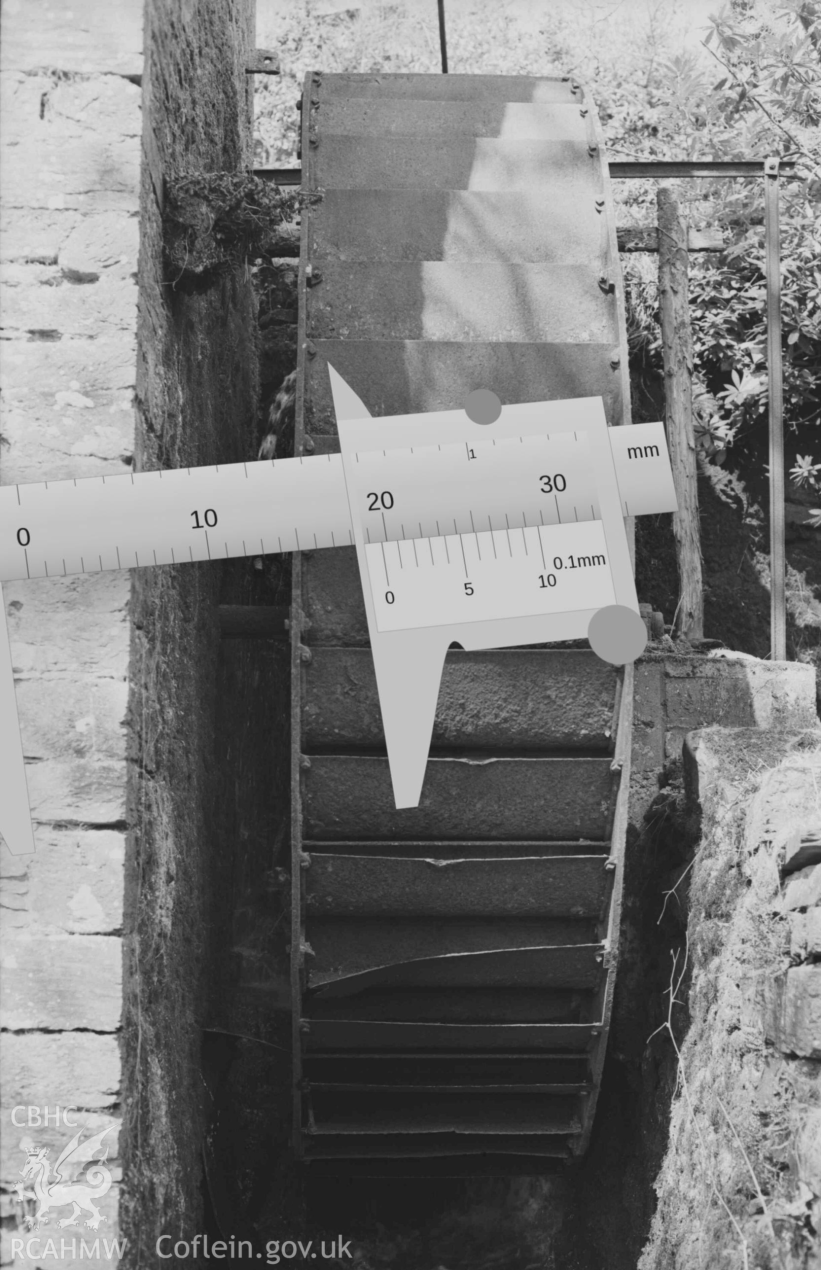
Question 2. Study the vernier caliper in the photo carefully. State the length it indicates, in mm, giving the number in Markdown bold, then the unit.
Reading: **19.7** mm
